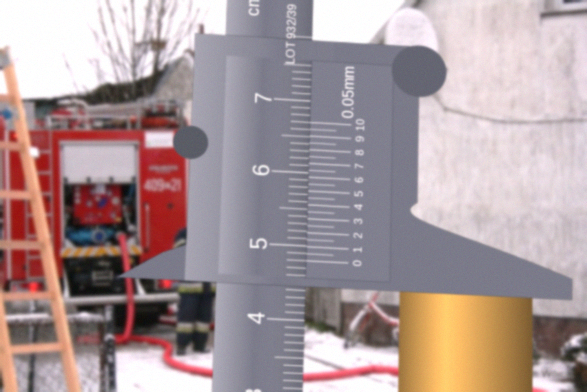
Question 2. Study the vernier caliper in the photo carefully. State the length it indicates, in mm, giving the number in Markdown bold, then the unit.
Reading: **48.0** mm
